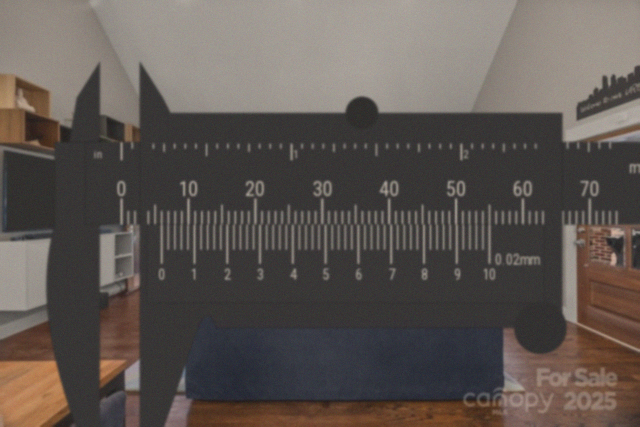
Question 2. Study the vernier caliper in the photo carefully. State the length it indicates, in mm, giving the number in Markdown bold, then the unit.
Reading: **6.0** mm
